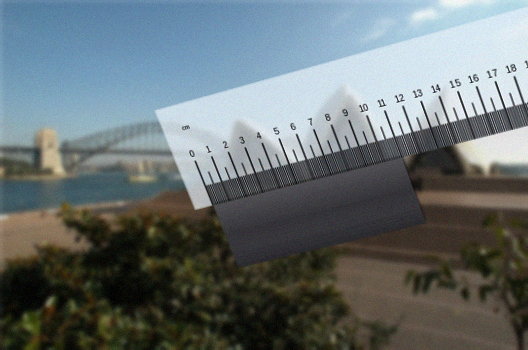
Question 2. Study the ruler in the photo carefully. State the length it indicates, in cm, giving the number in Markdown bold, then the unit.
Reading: **11** cm
